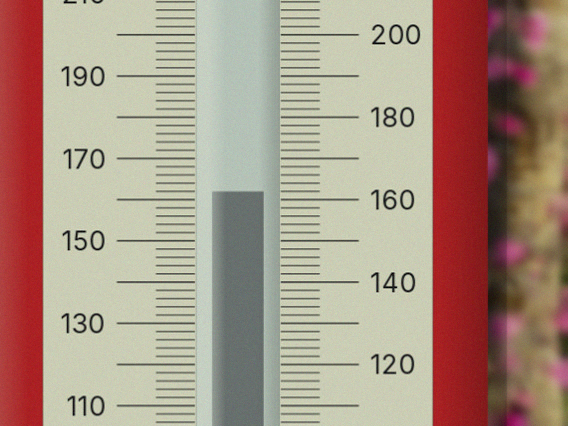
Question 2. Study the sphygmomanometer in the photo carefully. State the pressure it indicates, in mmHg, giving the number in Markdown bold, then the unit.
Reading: **162** mmHg
